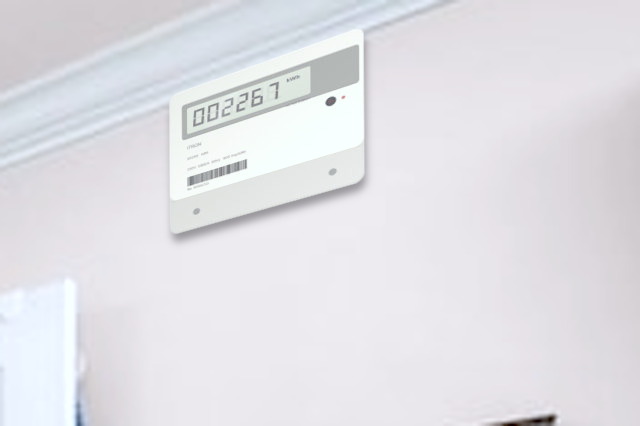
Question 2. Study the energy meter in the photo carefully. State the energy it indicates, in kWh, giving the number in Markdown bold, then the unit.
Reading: **2267** kWh
